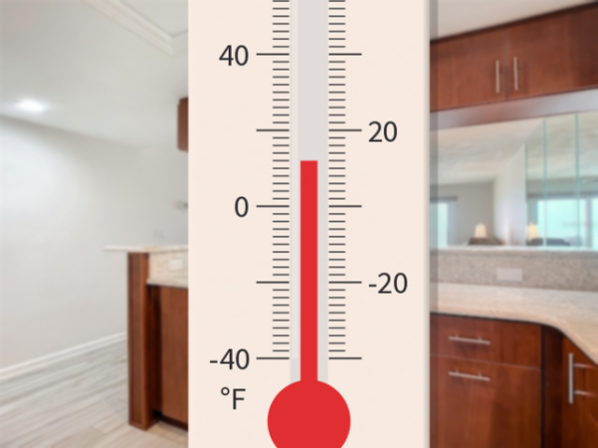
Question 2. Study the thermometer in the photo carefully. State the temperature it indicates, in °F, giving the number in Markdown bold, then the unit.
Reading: **12** °F
